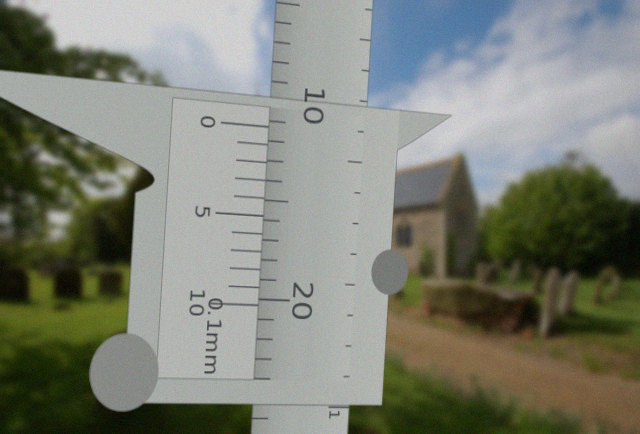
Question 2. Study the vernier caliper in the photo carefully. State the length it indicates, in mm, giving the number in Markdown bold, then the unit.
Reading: **11.3** mm
